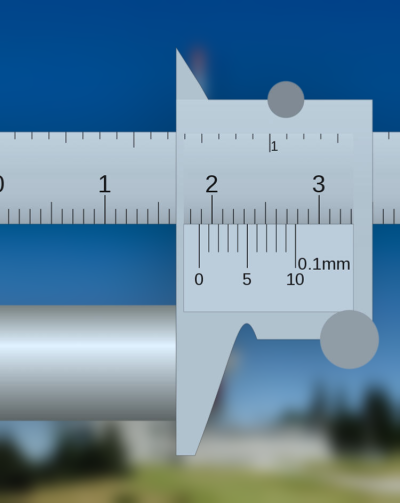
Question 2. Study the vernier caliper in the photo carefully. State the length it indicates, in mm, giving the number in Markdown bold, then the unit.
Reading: **18.8** mm
